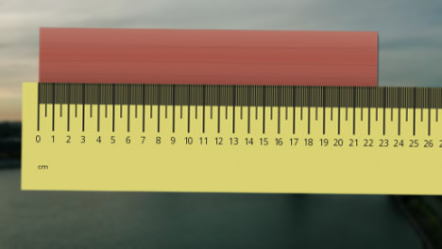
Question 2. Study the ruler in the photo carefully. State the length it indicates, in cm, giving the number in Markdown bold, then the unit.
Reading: **22.5** cm
